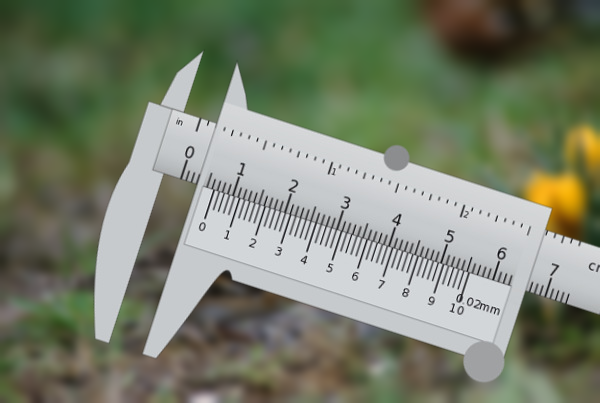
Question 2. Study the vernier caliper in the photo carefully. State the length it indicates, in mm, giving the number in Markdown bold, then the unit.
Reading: **6.4** mm
